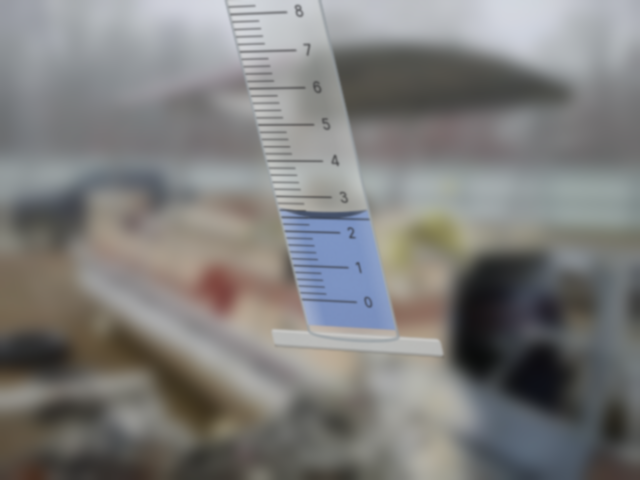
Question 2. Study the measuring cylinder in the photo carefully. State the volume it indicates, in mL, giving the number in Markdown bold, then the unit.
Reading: **2.4** mL
